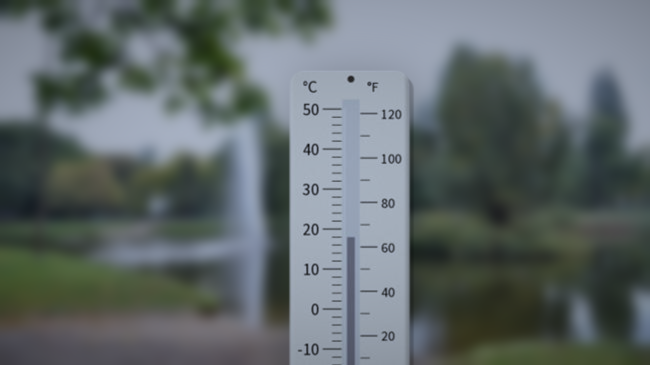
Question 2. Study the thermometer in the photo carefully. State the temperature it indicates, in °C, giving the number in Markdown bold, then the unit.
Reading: **18** °C
